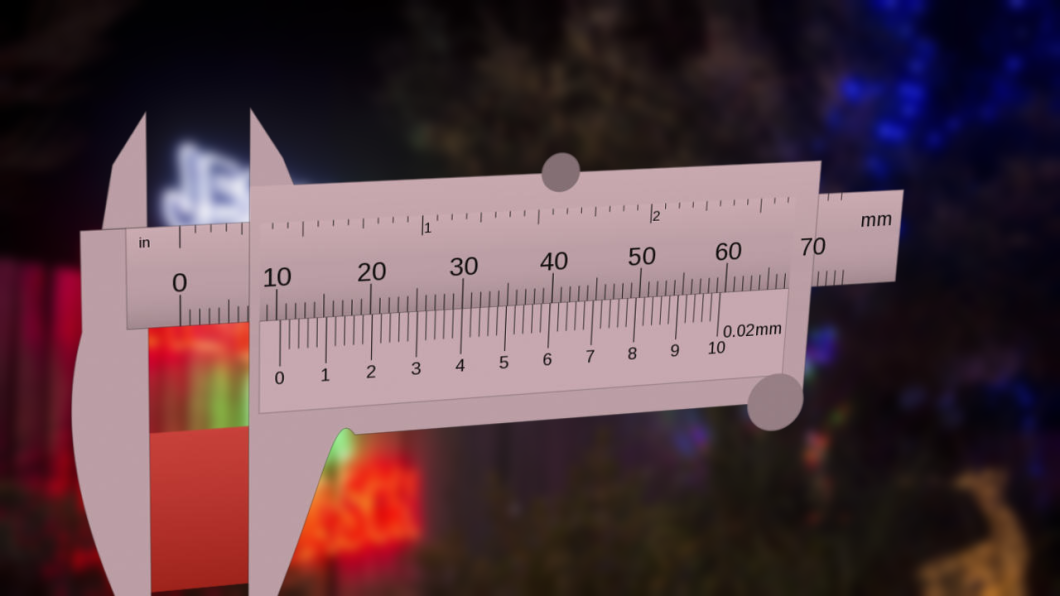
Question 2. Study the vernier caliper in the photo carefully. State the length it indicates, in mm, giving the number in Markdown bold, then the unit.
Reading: **10.4** mm
